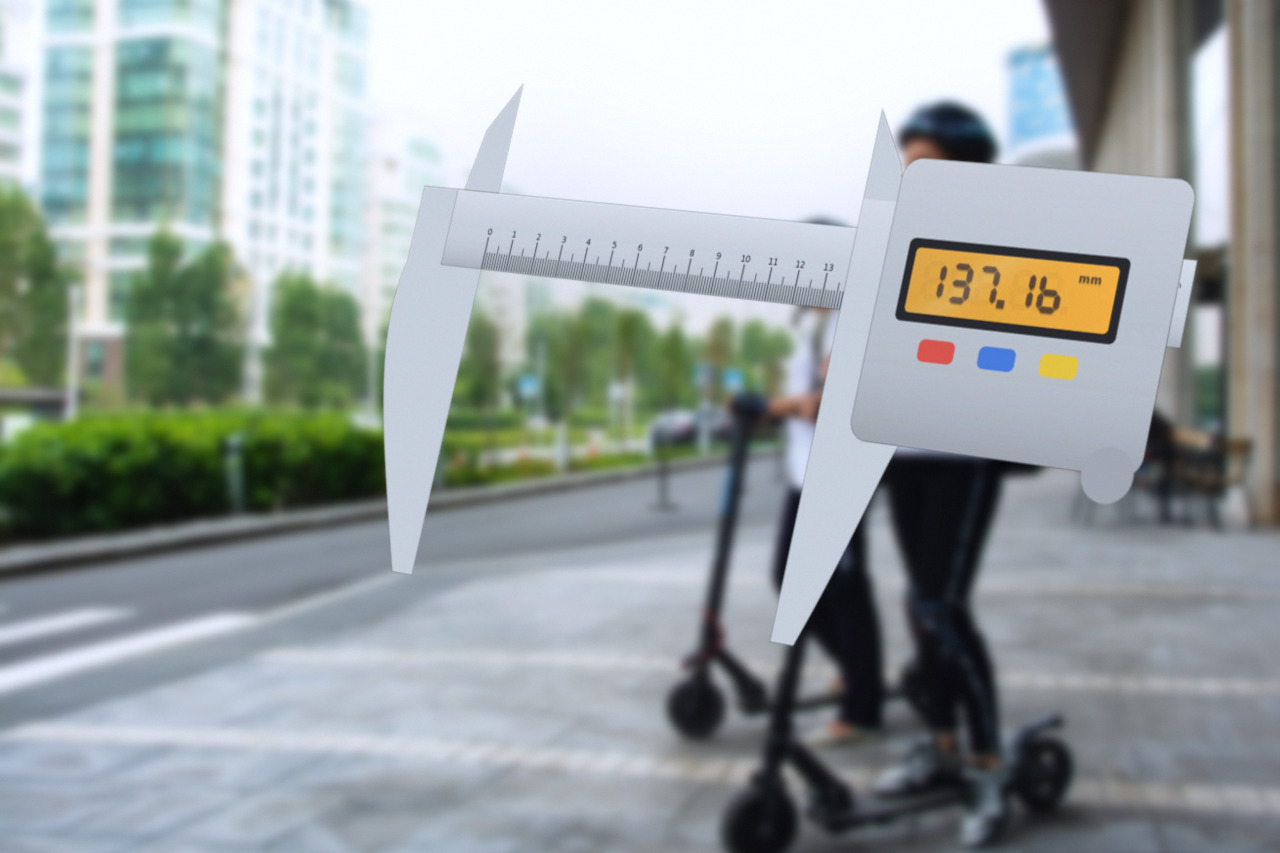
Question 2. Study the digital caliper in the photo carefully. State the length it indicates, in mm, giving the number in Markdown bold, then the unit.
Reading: **137.16** mm
